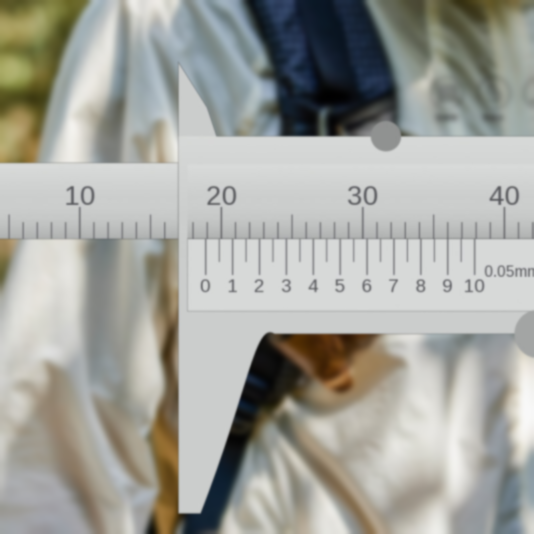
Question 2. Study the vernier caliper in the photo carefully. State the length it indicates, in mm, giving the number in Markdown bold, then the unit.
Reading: **18.9** mm
